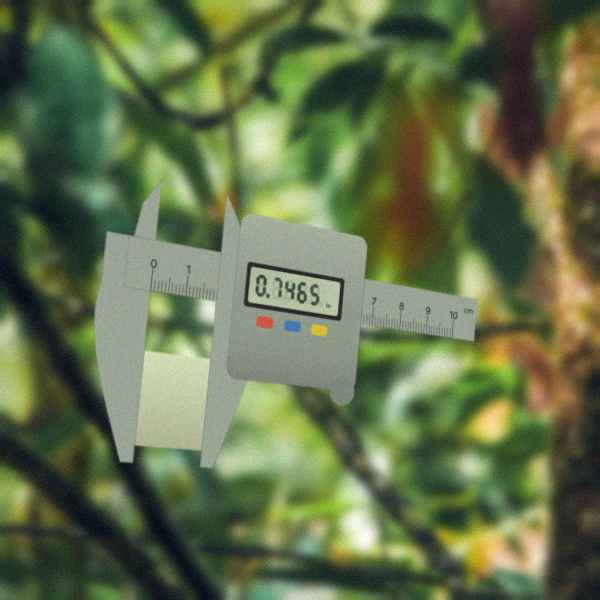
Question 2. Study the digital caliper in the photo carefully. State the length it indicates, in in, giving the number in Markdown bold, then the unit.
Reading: **0.7465** in
